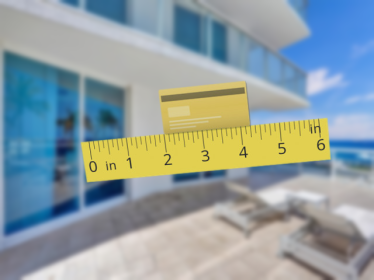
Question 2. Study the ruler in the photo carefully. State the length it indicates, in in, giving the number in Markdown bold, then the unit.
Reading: **2.25** in
